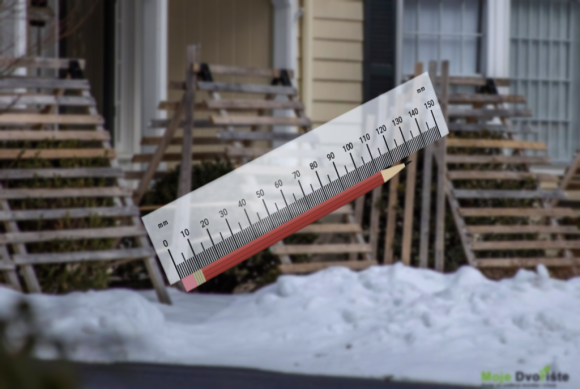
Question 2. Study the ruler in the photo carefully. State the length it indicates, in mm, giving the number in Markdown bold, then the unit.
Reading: **130** mm
